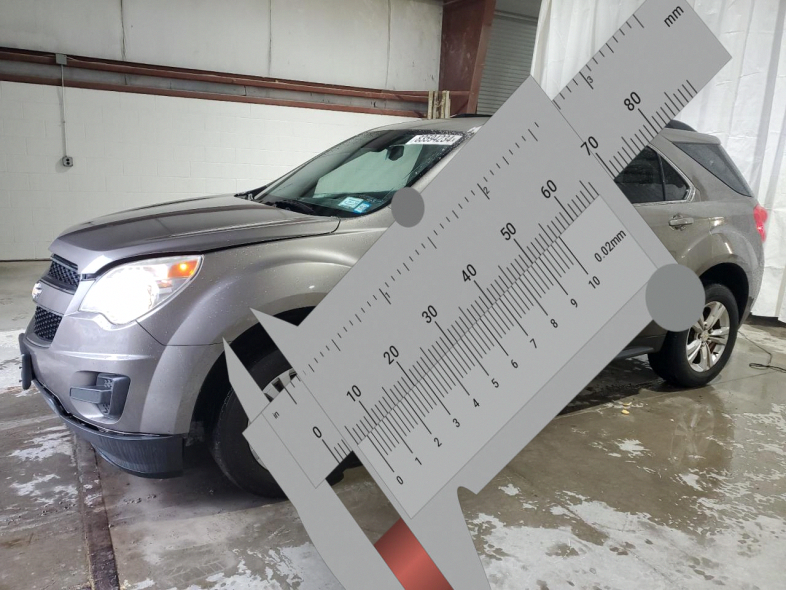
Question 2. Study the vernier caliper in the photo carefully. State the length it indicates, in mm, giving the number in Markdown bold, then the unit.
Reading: **7.4** mm
